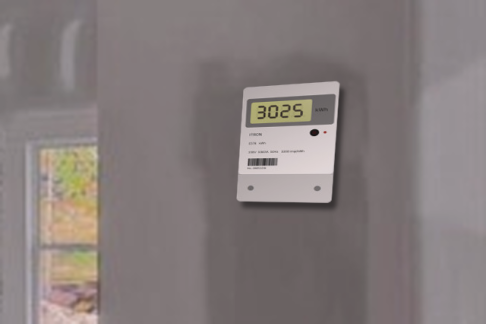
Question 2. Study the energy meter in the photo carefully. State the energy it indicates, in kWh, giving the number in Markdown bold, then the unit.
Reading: **3025** kWh
